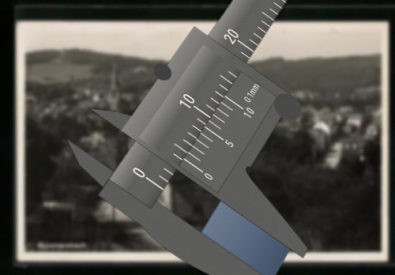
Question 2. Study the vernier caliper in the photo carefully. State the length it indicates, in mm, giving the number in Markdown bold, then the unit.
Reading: **4.2** mm
